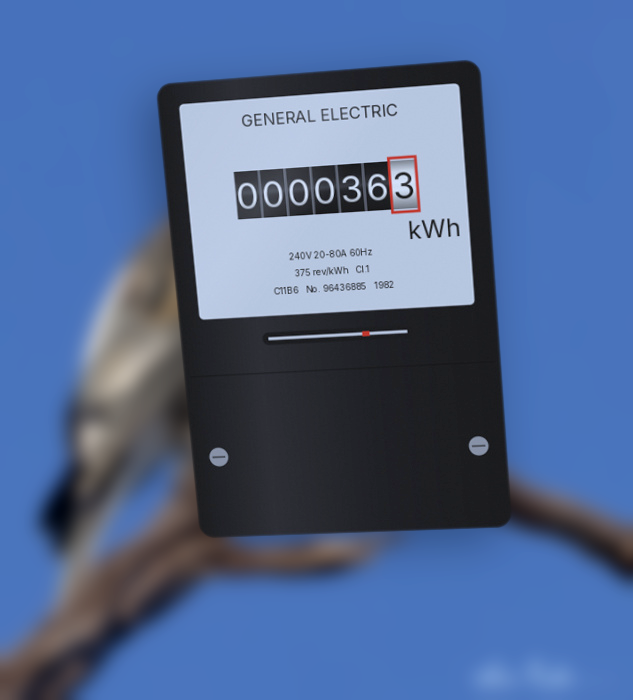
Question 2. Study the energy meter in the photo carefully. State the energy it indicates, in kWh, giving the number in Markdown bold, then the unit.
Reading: **36.3** kWh
